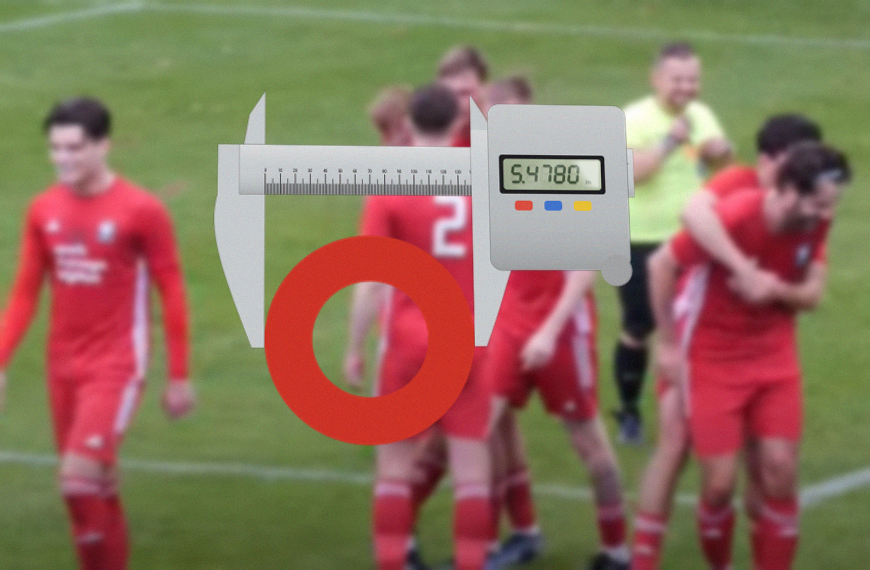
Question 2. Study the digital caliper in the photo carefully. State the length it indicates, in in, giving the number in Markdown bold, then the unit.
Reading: **5.4780** in
